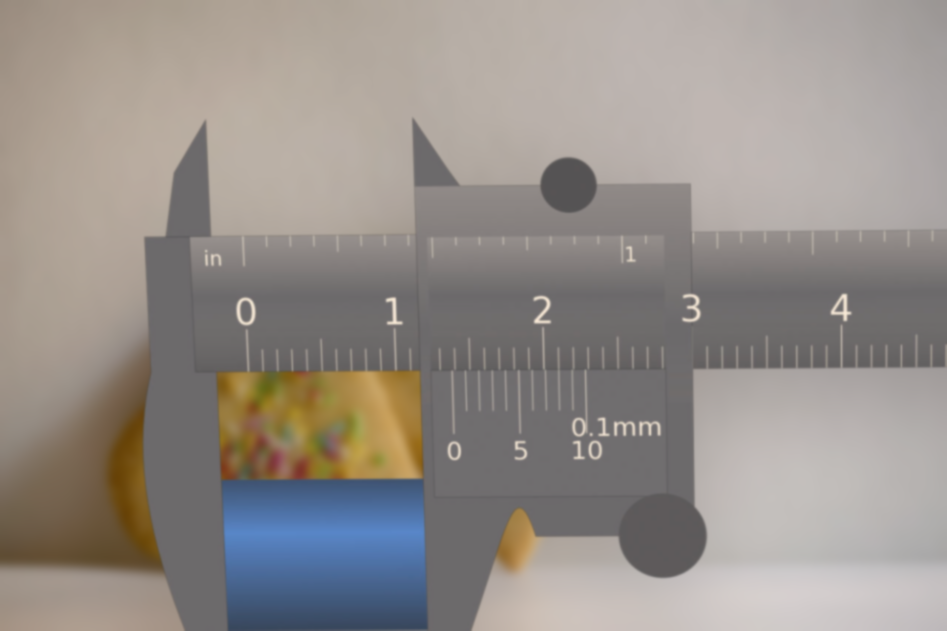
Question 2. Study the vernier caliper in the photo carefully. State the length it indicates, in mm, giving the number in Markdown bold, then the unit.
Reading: **13.8** mm
